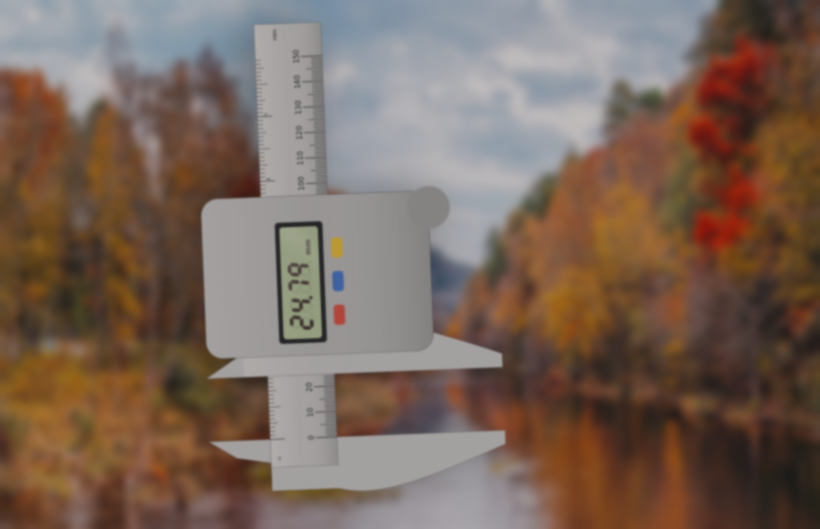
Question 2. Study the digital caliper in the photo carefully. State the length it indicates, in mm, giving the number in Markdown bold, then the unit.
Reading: **24.79** mm
